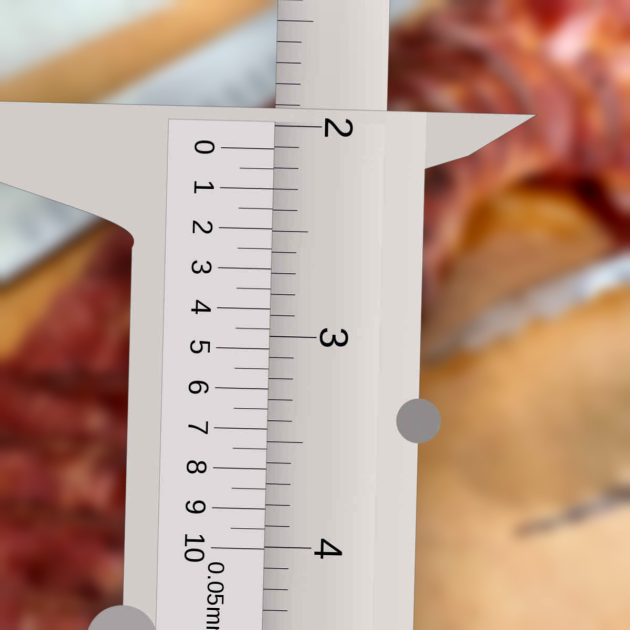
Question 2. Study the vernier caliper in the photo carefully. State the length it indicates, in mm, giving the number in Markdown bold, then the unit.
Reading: **21.10** mm
